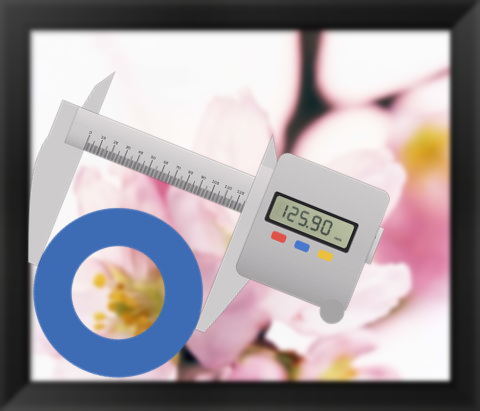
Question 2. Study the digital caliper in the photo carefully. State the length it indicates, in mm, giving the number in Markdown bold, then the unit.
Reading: **125.90** mm
